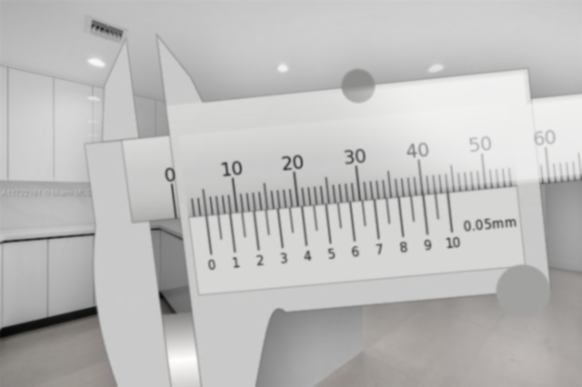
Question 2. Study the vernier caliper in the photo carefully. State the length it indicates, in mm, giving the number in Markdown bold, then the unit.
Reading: **5.0** mm
